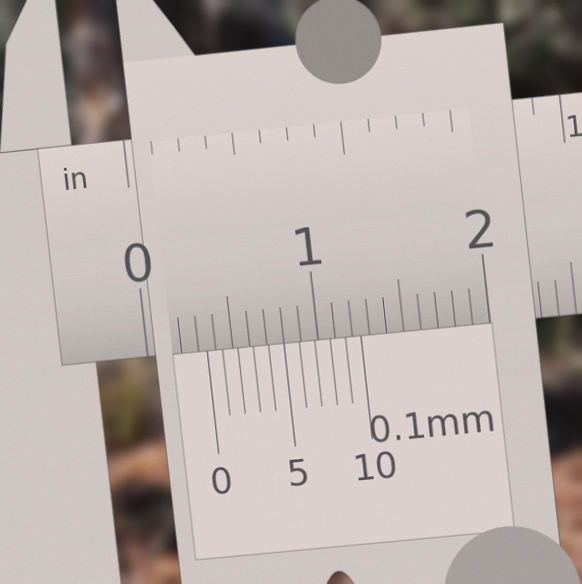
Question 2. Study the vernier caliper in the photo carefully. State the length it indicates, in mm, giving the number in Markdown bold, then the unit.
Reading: **3.5** mm
